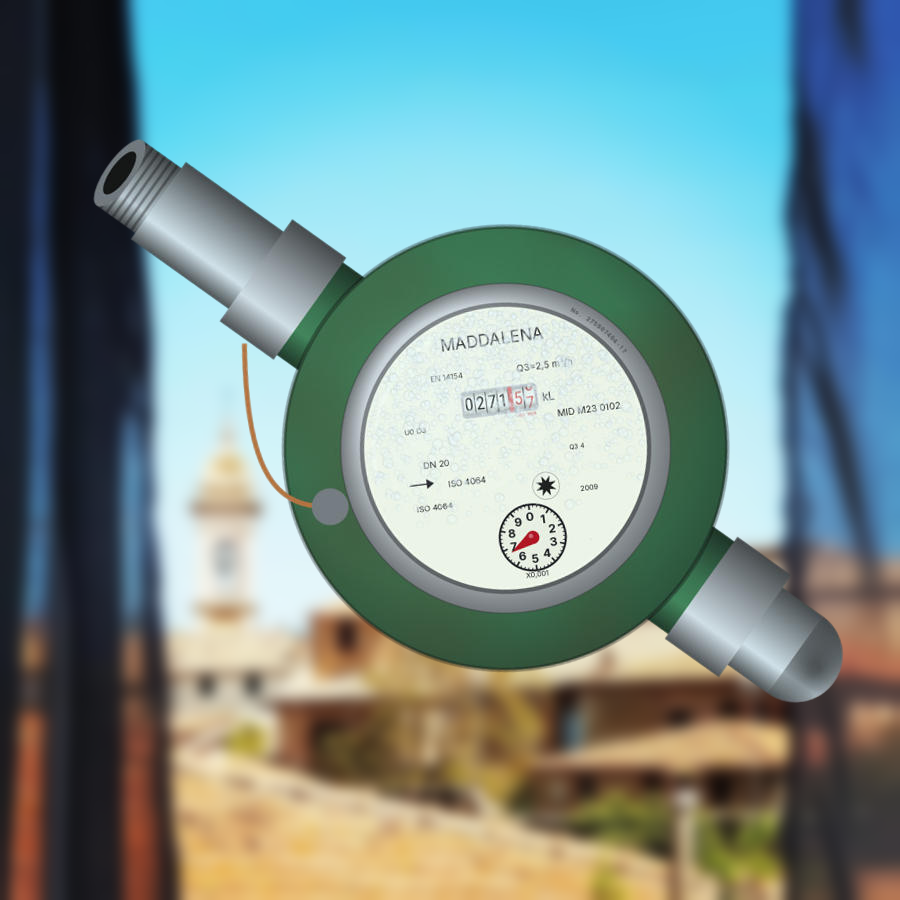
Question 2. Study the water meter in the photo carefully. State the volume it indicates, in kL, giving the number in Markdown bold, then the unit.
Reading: **271.566** kL
